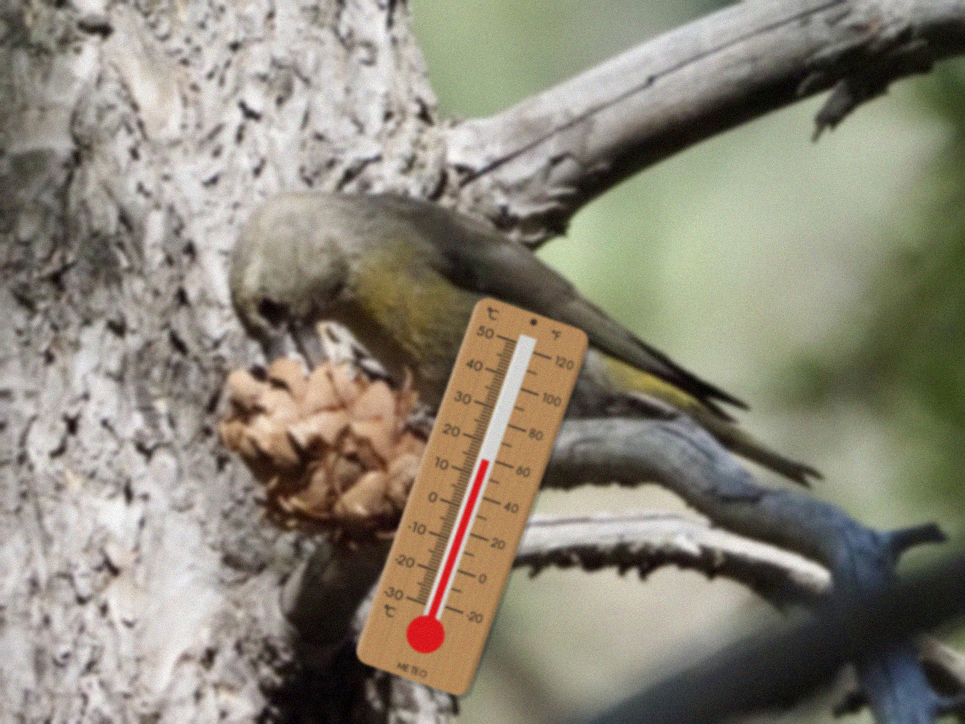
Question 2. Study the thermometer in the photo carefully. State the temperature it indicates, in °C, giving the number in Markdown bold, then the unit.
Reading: **15** °C
